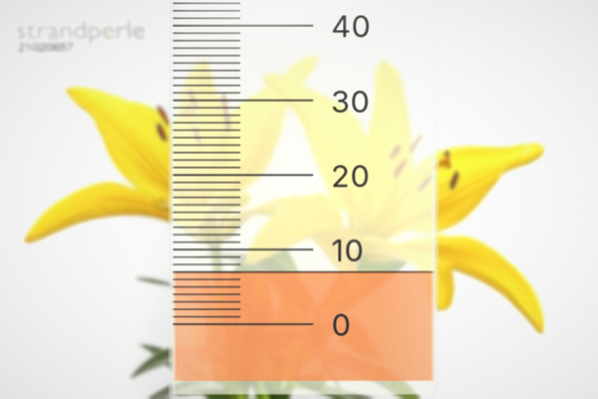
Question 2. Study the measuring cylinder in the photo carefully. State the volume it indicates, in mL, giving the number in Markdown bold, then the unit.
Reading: **7** mL
